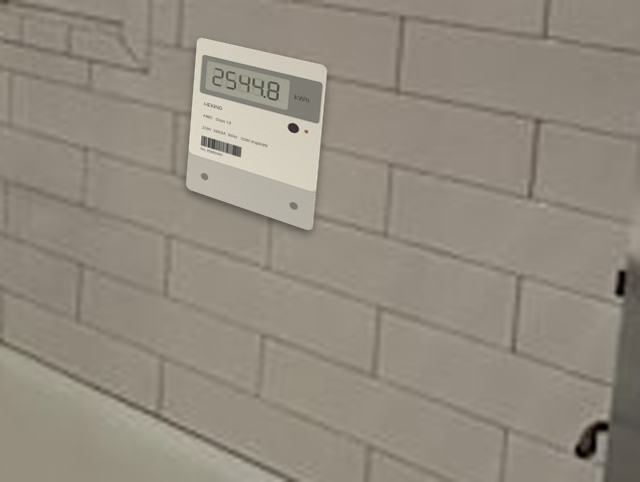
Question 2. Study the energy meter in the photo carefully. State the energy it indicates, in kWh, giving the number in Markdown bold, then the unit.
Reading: **2544.8** kWh
